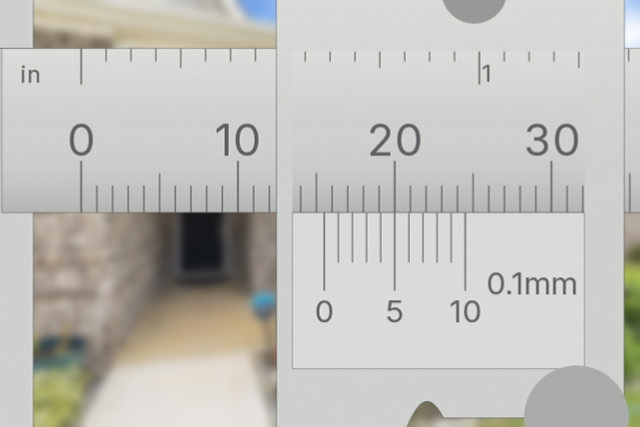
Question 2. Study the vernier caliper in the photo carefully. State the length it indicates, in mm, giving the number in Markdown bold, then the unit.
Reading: **15.5** mm
